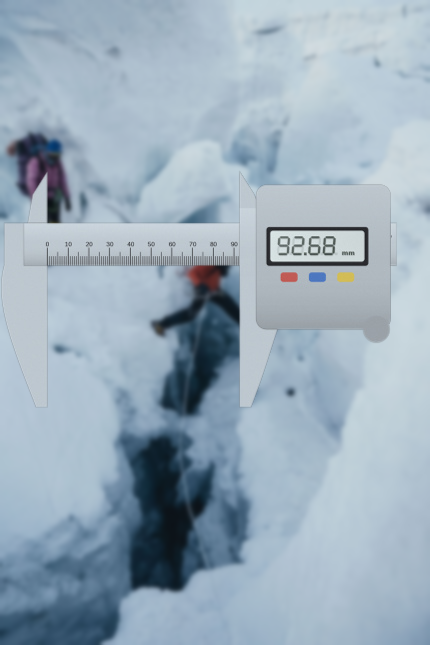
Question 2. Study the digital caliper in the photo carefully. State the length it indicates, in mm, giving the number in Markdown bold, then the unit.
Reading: **92.68** mm
